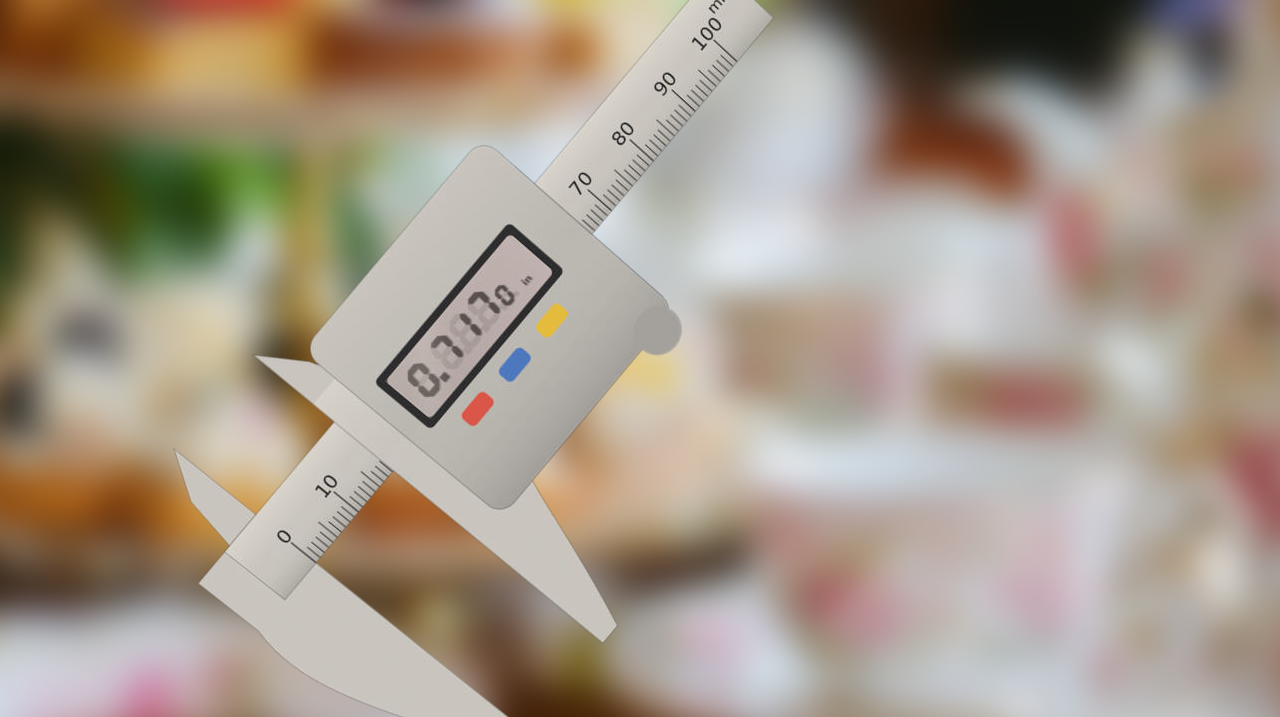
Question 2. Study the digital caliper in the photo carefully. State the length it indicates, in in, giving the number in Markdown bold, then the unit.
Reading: **0.7170** in
